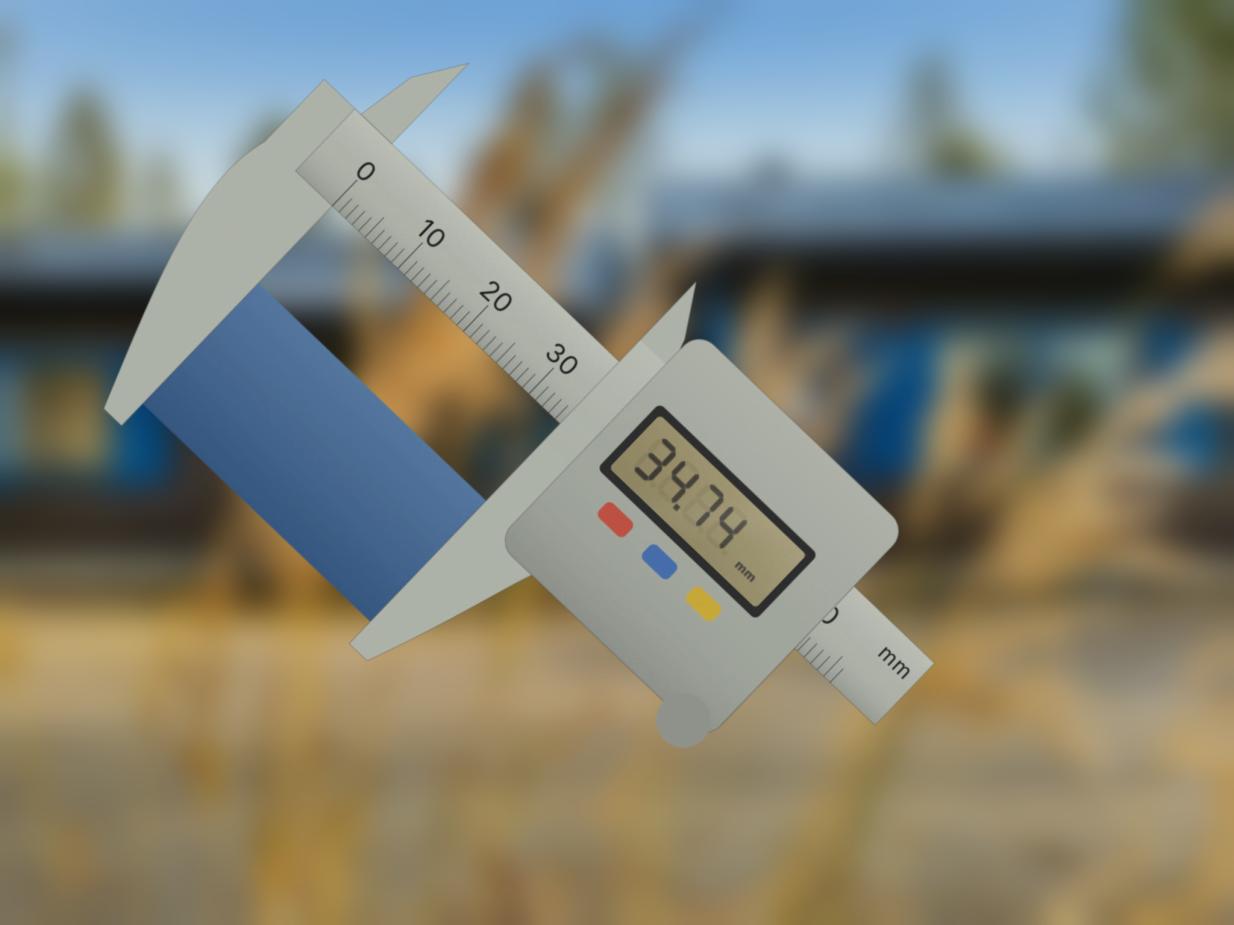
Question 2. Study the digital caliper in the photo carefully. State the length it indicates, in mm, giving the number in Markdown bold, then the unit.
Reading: **34.74** mm
